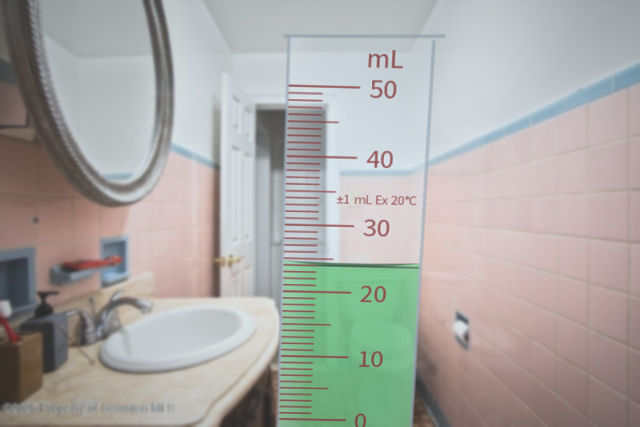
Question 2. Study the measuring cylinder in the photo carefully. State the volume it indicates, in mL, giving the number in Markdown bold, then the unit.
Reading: **24** mL
